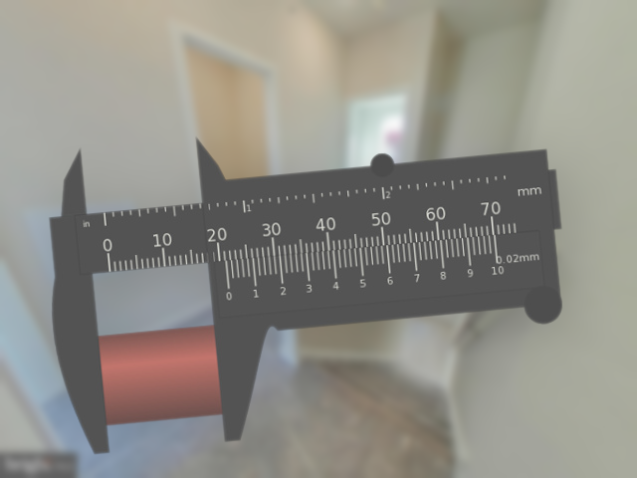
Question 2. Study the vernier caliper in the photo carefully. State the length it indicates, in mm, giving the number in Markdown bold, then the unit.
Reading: **21.2** mm
